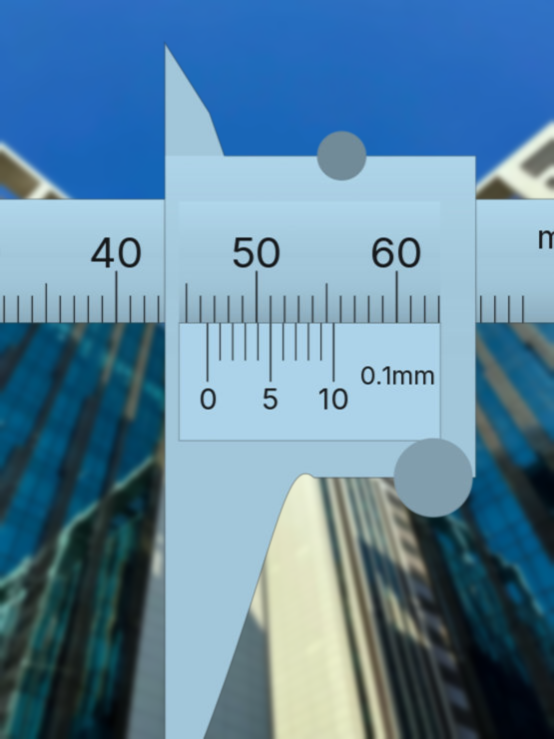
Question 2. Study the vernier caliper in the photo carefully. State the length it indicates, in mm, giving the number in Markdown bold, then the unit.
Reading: **46.5** mm
